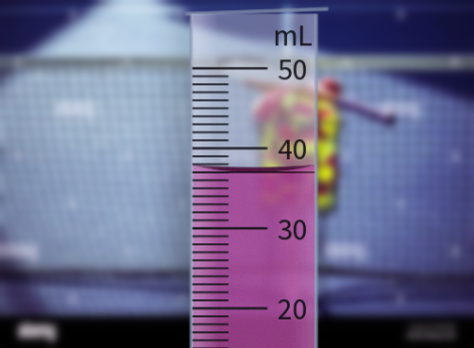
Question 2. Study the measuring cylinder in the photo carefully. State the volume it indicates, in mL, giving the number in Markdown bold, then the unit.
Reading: **37** mL
